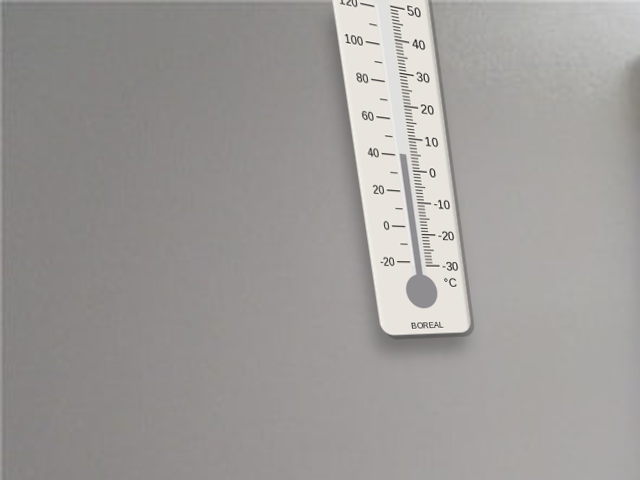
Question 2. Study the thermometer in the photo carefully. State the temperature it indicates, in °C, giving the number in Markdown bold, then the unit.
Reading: **5** °C
